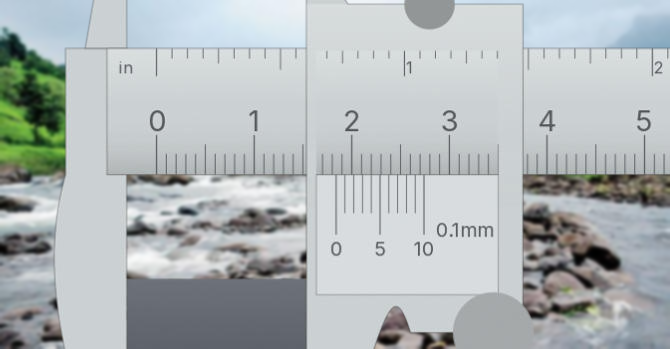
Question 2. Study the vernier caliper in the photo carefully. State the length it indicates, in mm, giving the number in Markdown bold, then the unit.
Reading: **18.4** mm
